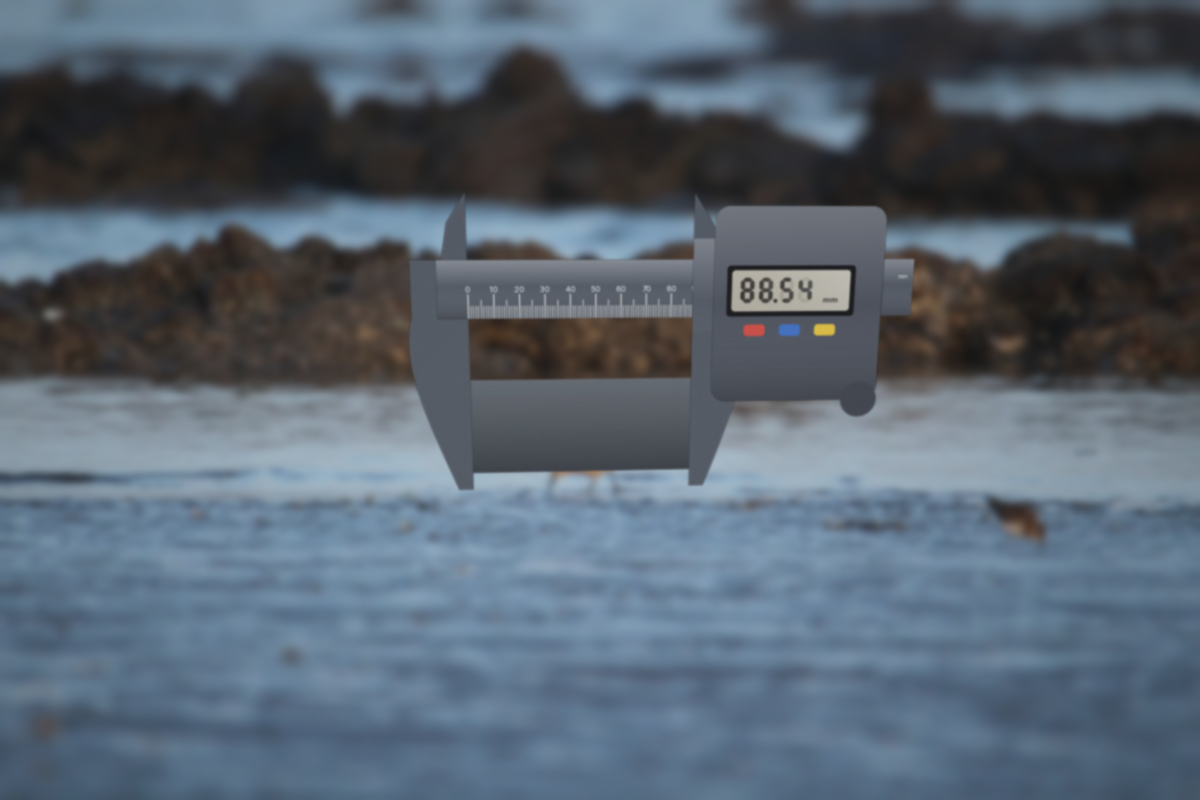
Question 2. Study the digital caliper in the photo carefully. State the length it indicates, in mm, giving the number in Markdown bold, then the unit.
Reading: **88.54** mm
